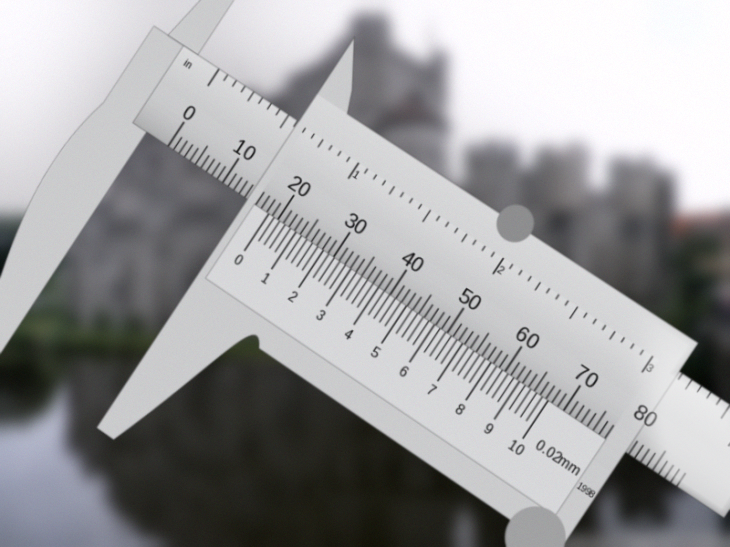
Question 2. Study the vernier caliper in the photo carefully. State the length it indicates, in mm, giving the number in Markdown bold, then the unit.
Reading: **18.4** mm
